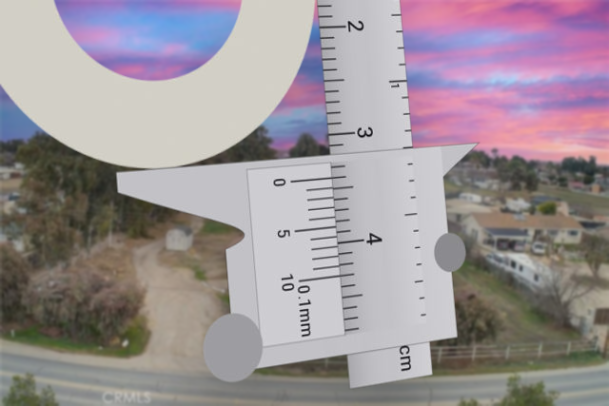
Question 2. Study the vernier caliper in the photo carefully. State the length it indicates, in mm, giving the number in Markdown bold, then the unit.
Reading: **34.0** mm
